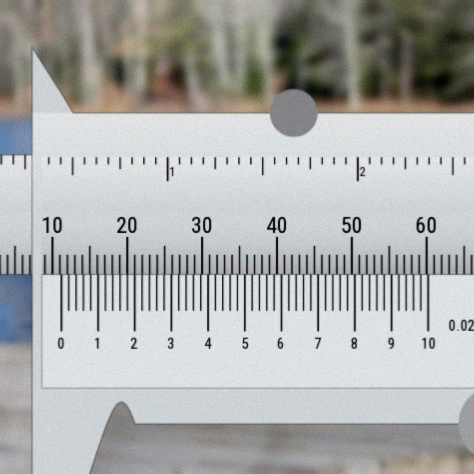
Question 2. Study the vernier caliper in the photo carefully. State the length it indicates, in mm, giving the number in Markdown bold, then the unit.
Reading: **11.2** mm
